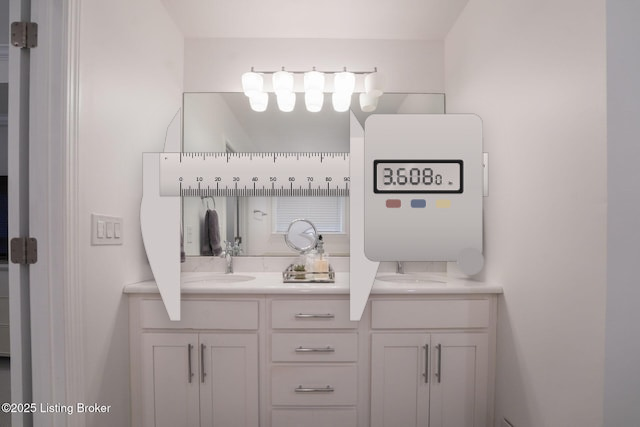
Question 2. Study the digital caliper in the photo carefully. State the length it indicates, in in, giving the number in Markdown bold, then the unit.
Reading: **3.6080** in
